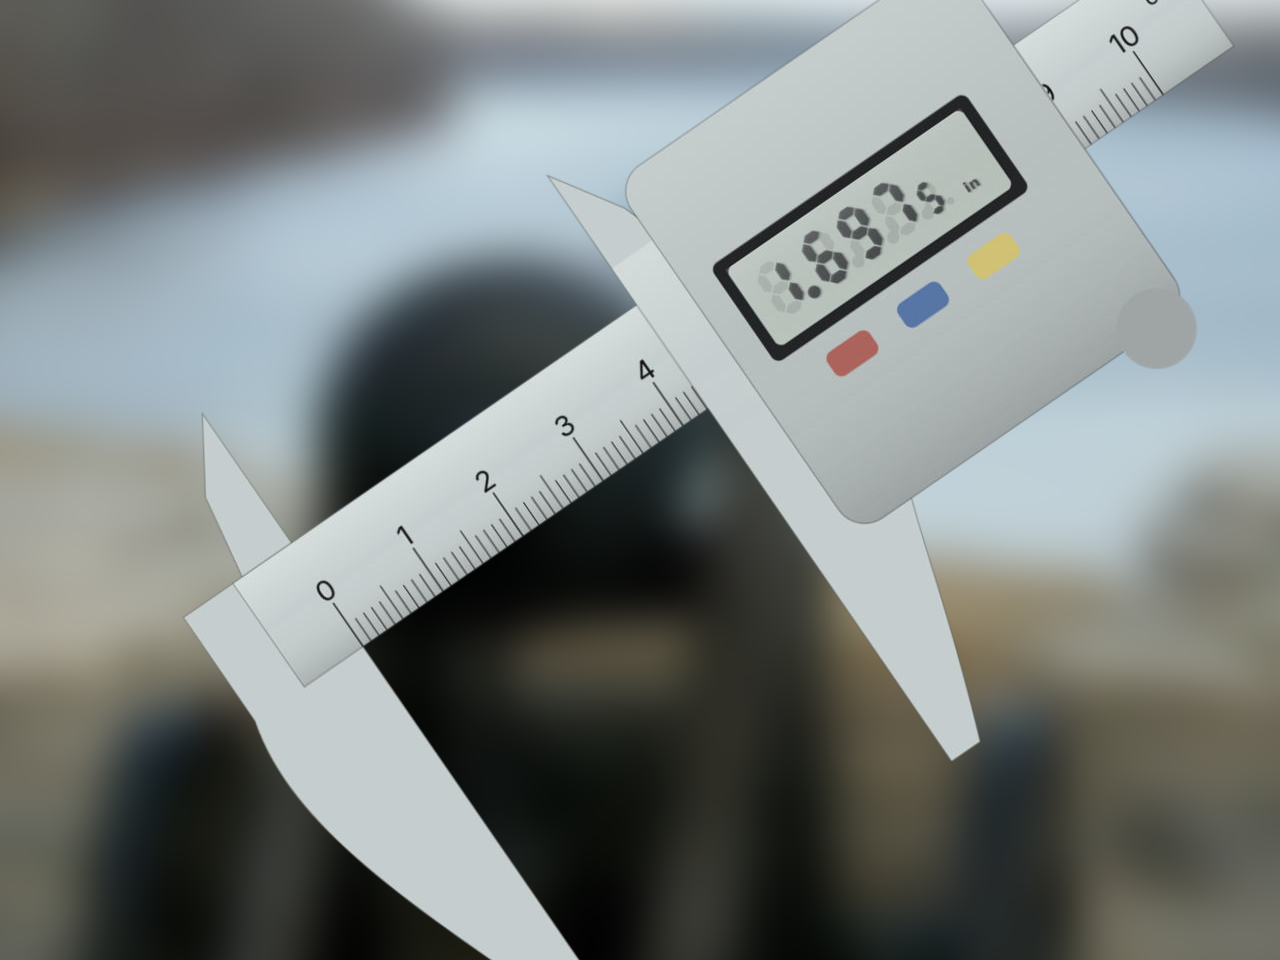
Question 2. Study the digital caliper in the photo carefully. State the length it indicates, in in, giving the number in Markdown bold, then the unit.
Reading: **1.6975** in
